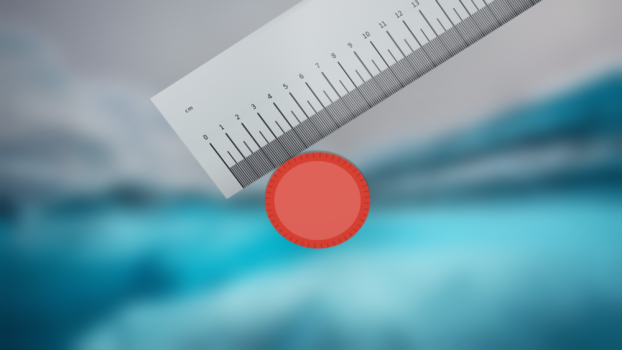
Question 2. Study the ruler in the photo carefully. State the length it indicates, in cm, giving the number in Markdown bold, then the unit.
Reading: **5.5** cm
